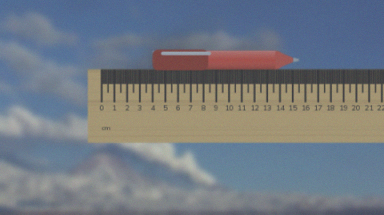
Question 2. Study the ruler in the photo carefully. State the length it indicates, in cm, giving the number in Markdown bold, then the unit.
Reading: **11.5** cm
